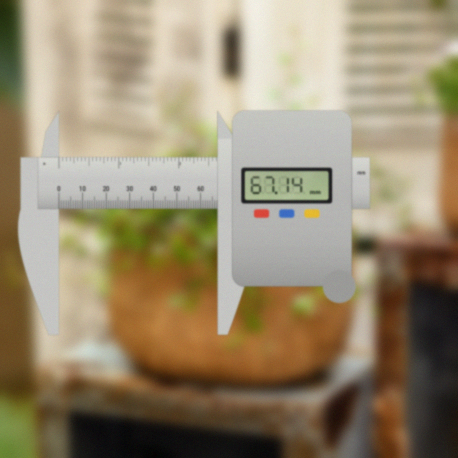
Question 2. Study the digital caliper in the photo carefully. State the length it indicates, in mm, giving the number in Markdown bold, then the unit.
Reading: **67.14** mm
